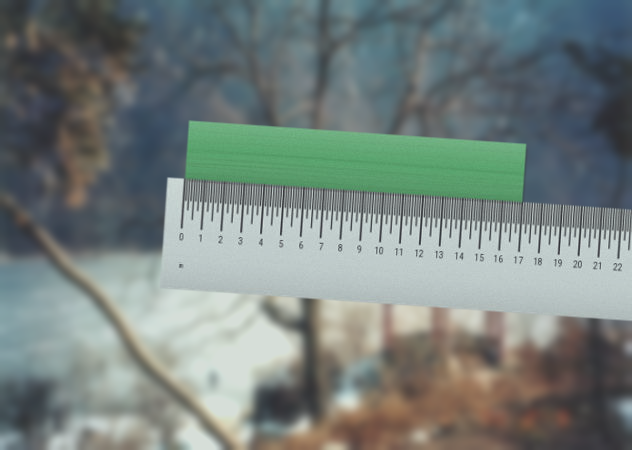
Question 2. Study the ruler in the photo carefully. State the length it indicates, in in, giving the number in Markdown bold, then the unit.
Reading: **17** in
